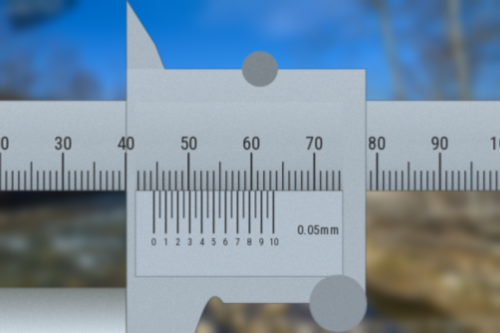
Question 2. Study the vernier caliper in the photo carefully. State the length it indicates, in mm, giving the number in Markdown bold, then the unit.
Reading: **44.5** mm
